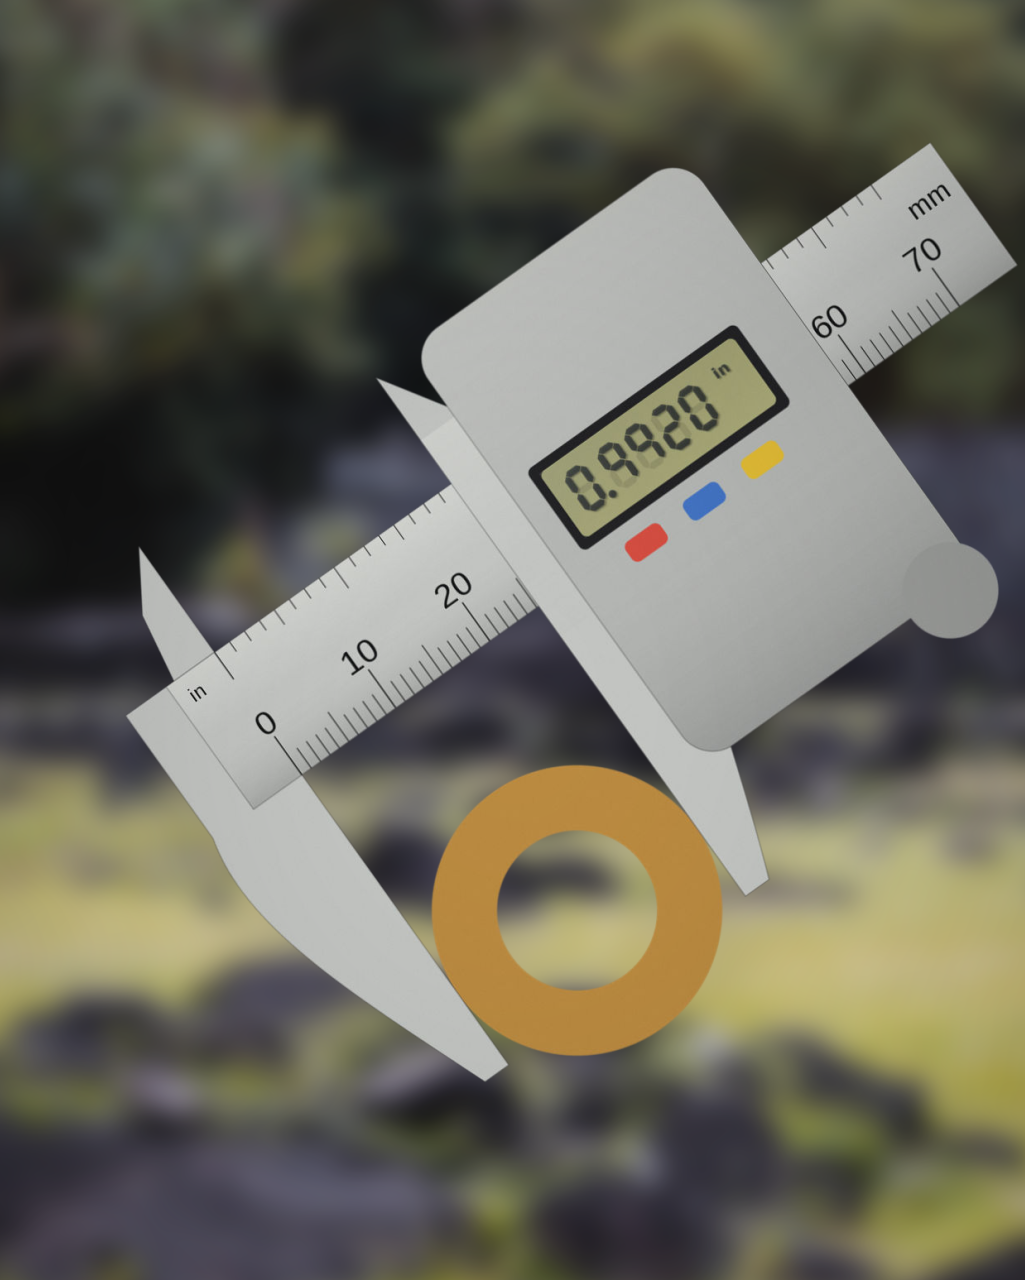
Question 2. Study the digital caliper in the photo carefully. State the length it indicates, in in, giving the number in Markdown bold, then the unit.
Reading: **0.9920** in
